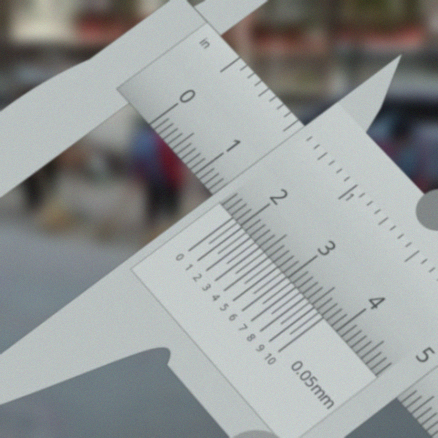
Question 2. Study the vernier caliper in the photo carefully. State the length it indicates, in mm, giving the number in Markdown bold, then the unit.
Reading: **18.4** mm
